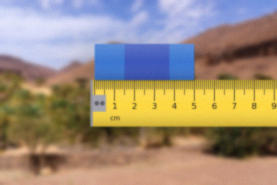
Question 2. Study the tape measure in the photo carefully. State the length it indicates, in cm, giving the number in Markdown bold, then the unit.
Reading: **5** cm
